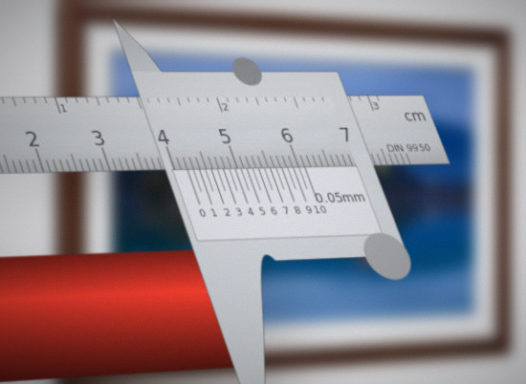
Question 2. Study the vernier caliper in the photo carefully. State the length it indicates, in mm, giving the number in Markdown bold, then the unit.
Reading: **42.0** mm
